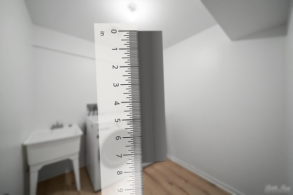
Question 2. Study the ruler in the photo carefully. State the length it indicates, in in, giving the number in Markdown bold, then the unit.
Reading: **7.5** in
